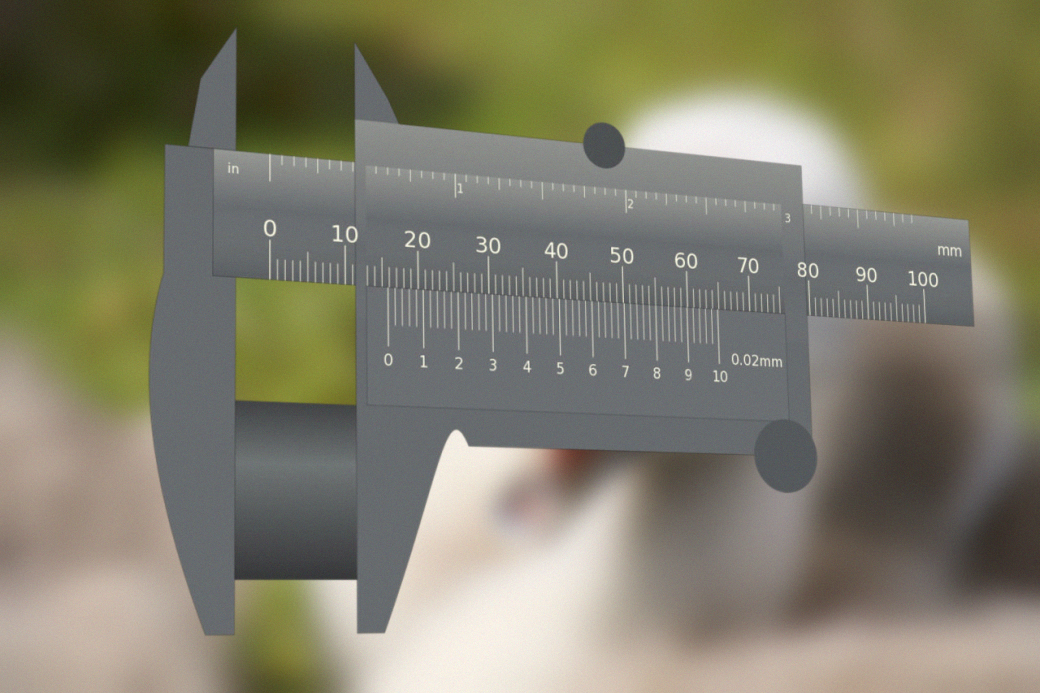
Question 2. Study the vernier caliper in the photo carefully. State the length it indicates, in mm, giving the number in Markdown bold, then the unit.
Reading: **15.8** mm
